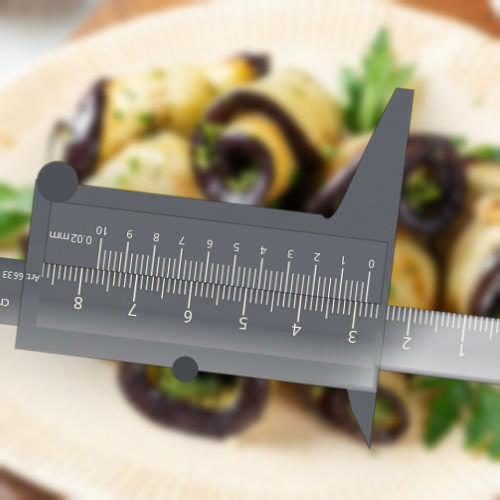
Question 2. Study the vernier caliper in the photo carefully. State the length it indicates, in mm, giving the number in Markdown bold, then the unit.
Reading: **28.2** mm
